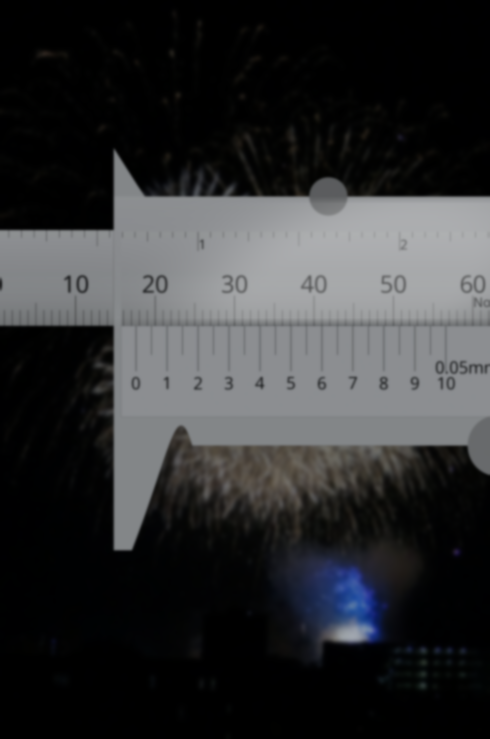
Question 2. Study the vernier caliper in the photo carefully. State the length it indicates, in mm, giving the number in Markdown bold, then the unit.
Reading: **17.6** mm
